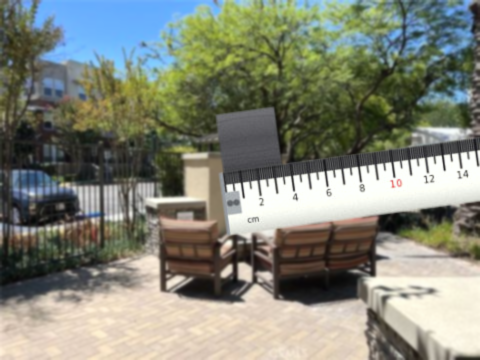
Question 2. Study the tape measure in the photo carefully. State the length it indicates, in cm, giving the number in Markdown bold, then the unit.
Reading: **3.5** cm
